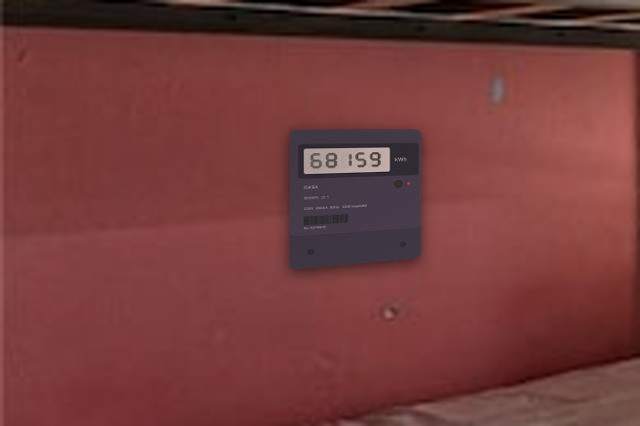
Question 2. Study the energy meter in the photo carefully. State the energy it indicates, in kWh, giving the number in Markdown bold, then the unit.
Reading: **68159** kWh
